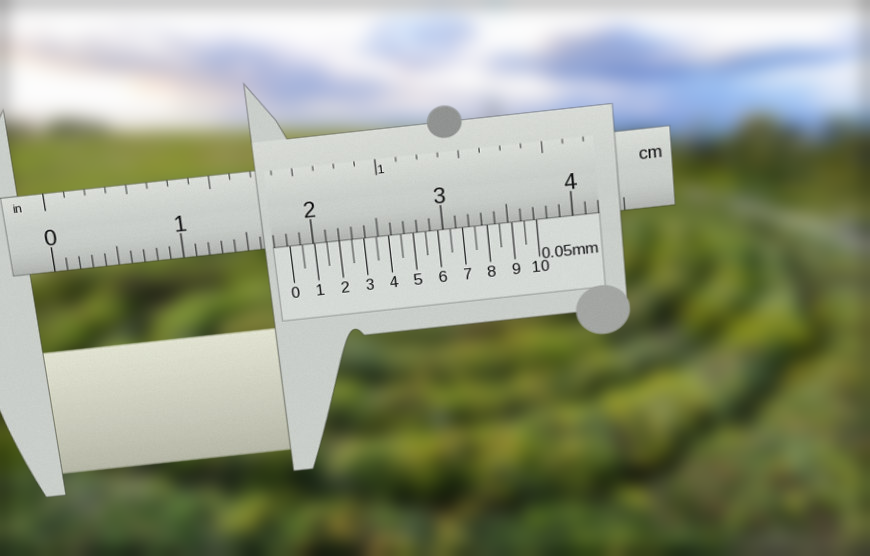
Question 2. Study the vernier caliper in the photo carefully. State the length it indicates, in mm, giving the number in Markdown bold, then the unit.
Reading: **18.2** mm
